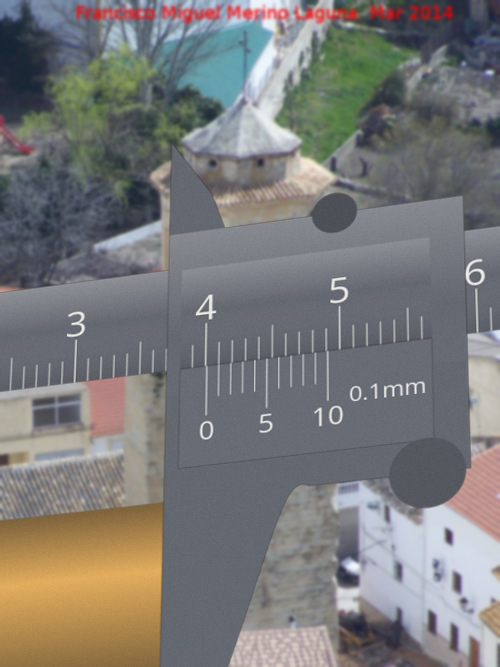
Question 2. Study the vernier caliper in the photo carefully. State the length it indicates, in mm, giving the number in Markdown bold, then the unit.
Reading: **40.1** mm
